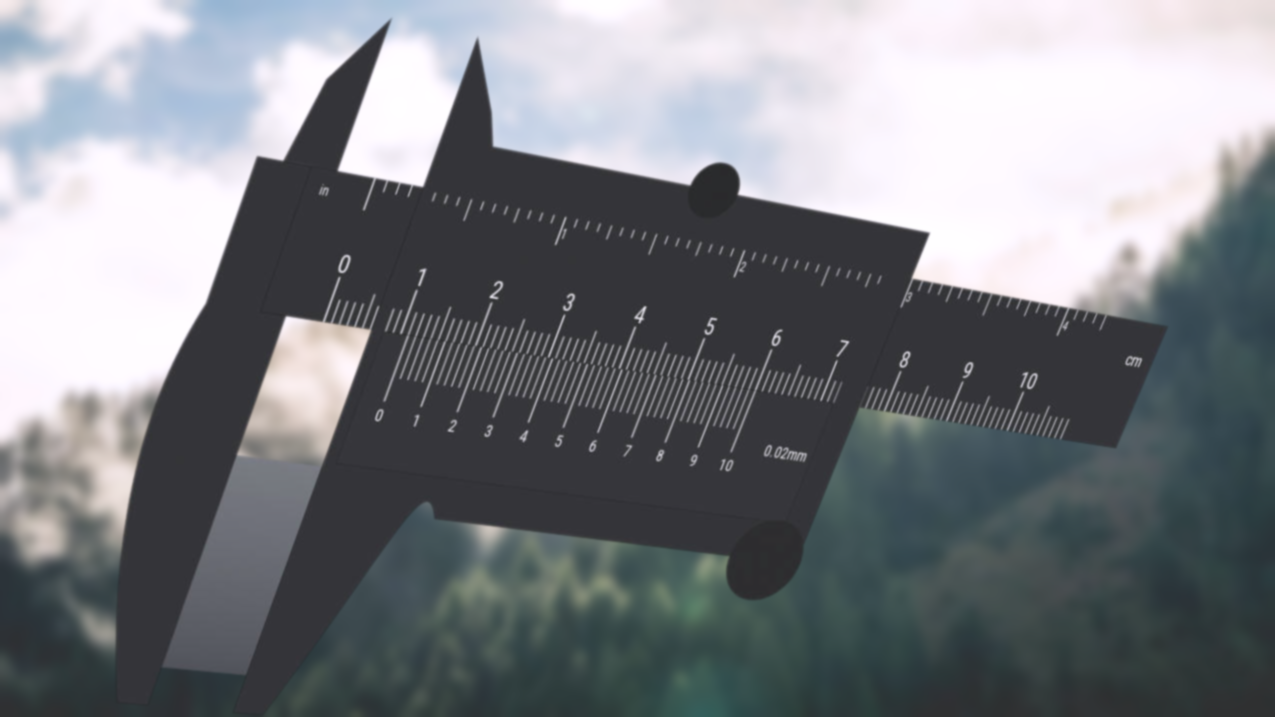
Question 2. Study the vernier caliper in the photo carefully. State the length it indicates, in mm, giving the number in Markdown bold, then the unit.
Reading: **11.0** mm
